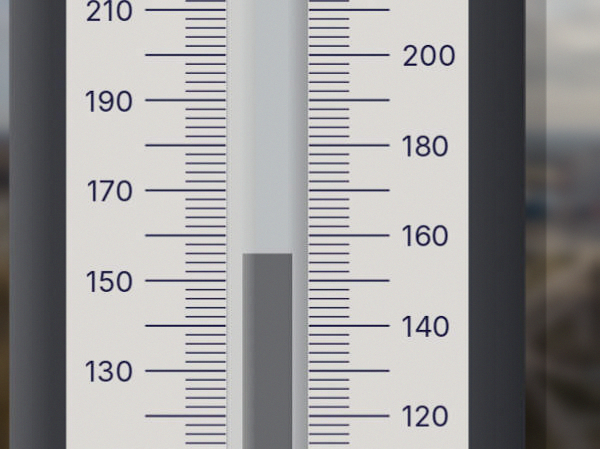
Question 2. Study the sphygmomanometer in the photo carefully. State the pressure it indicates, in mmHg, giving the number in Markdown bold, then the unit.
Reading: **156** mmHg
